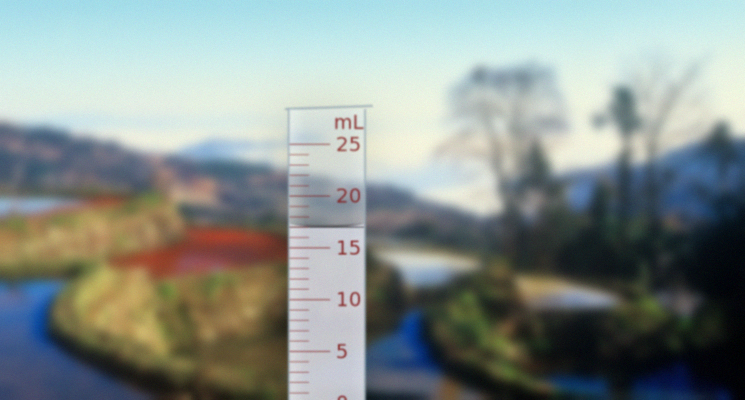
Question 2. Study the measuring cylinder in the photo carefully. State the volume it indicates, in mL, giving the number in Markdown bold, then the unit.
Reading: **17** mL
